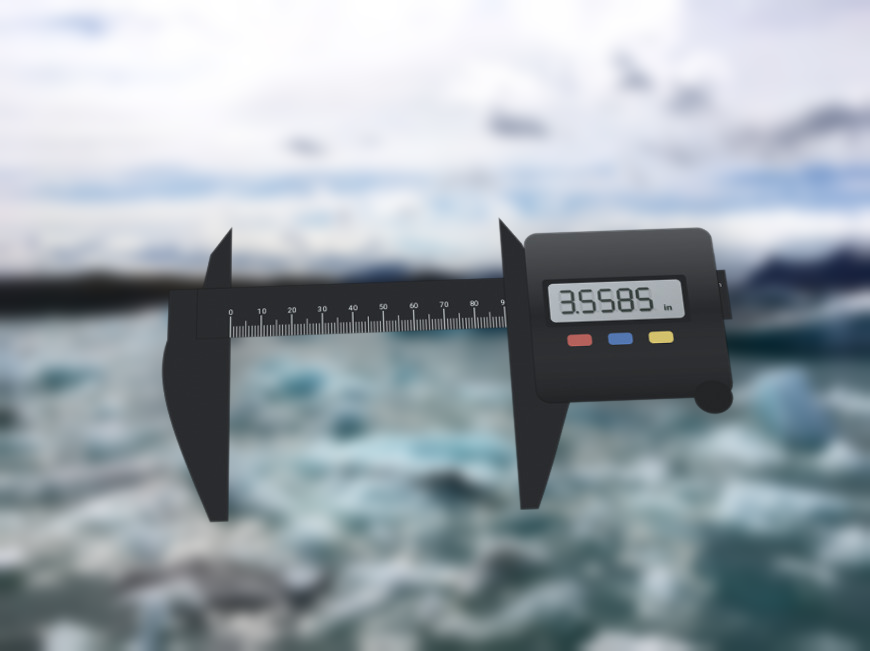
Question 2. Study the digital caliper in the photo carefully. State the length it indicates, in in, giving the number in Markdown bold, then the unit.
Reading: **3.5585** in
